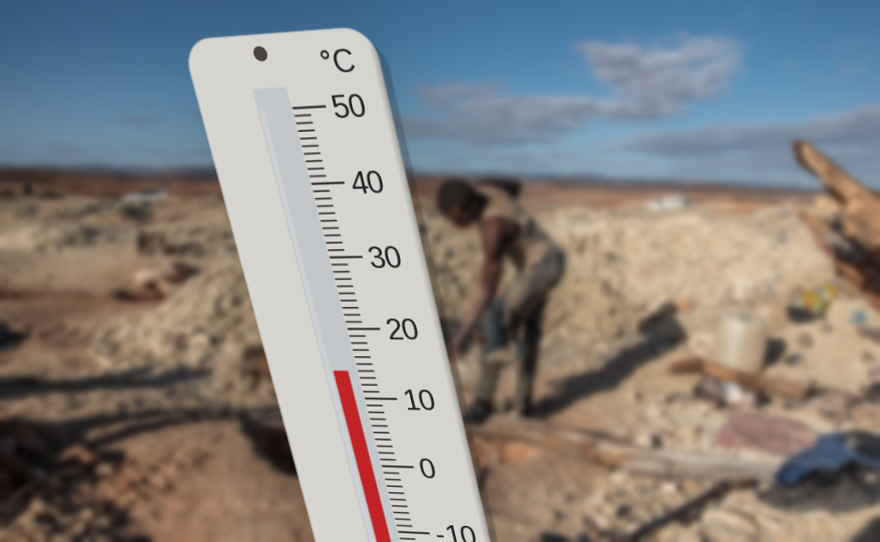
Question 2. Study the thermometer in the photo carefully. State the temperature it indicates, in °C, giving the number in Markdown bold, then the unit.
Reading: **14** °C
